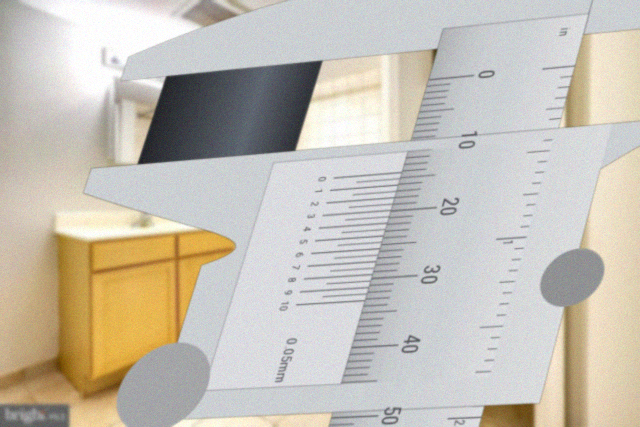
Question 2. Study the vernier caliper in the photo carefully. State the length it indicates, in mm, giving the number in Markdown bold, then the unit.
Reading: **14.2** mm
